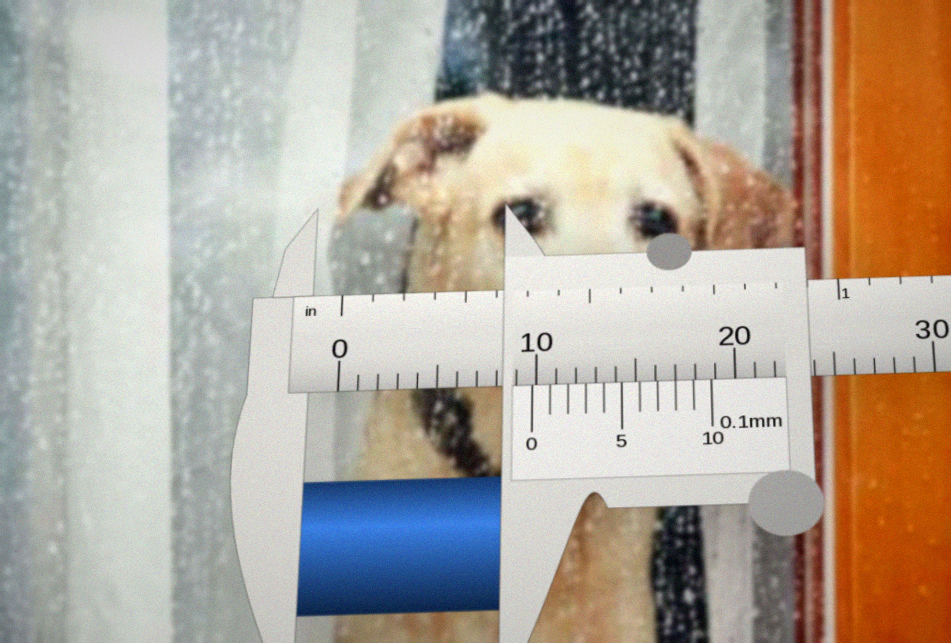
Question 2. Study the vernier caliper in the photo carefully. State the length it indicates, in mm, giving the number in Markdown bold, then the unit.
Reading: **9.8** mm
